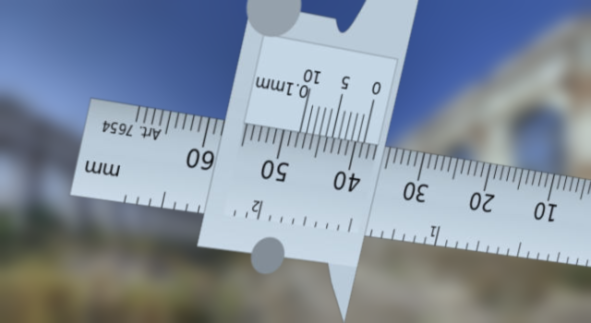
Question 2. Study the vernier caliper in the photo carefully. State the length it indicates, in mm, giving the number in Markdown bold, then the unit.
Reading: **38.8** mm
